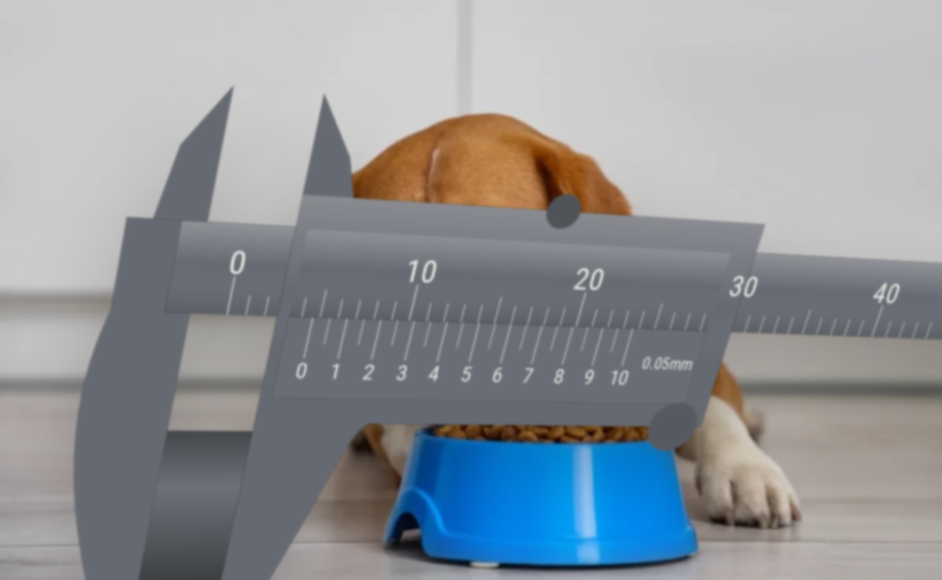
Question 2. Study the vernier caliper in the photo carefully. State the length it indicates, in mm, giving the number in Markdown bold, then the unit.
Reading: **4.6** mm
